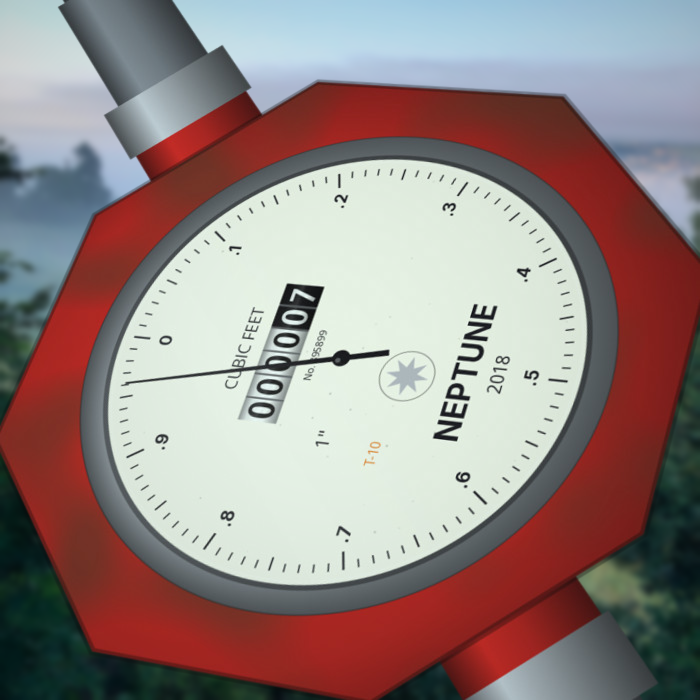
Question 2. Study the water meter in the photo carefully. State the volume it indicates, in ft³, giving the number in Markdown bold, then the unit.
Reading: **6.96** ft³
